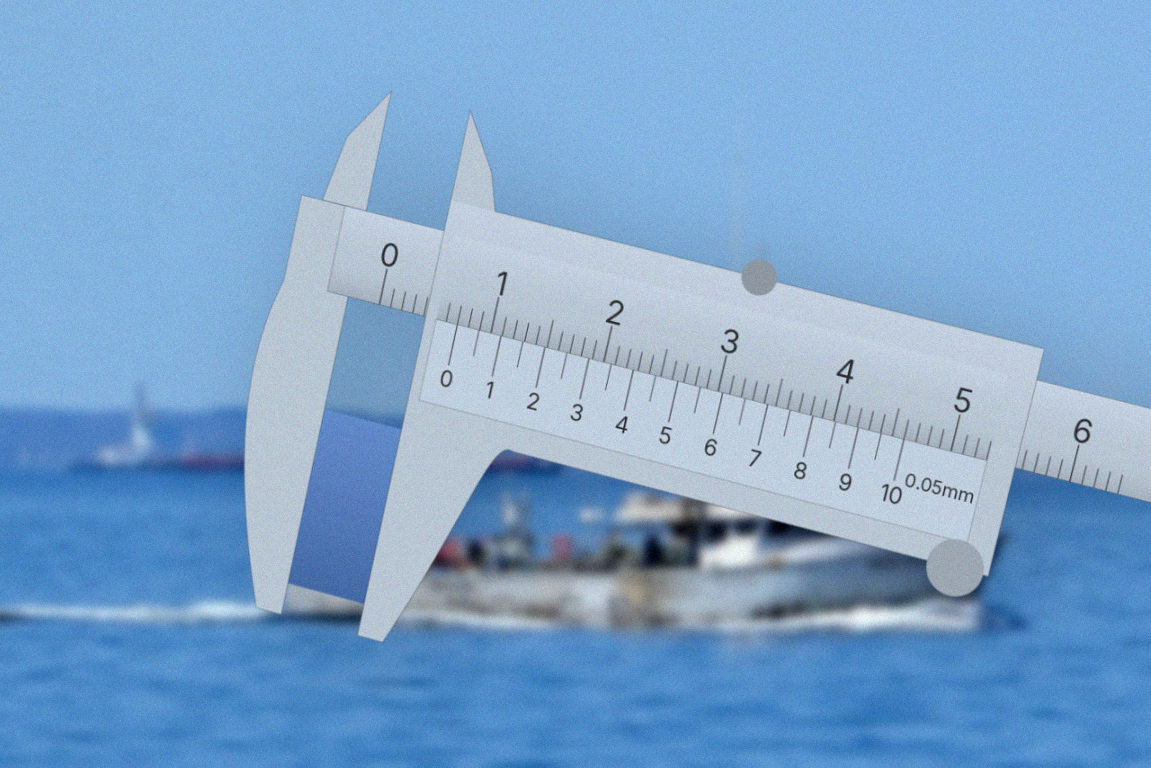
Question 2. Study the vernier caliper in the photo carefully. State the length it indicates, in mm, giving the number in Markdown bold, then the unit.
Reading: **7.0** mm
